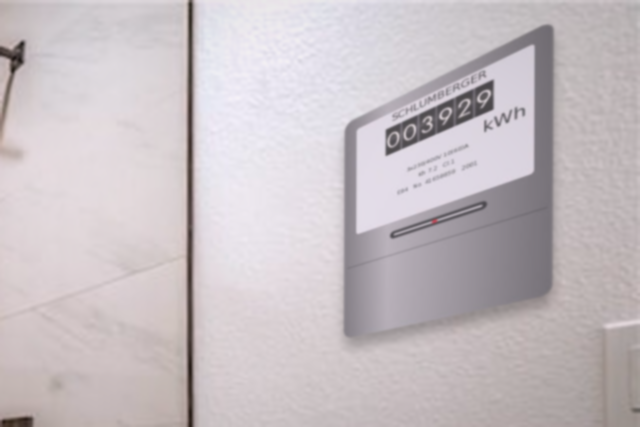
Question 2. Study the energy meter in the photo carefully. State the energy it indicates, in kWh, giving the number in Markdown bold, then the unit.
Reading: **3929** kWh
